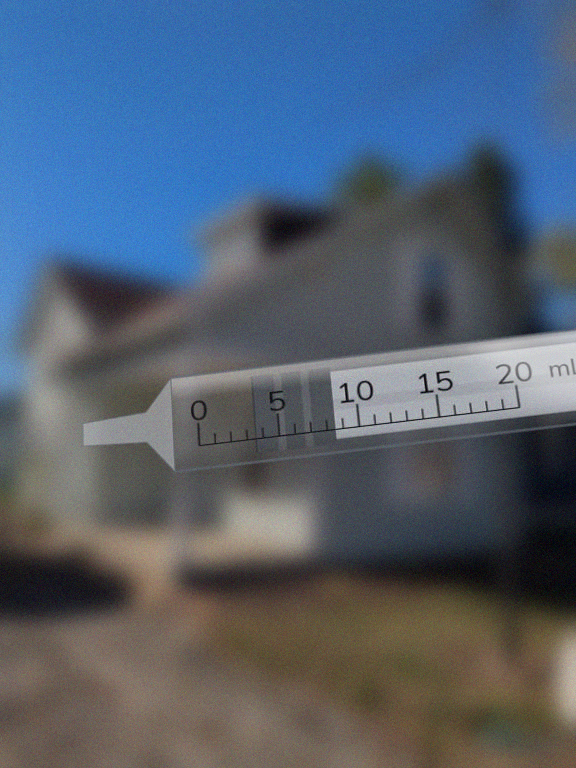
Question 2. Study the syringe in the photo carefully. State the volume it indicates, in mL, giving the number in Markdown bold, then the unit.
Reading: **3.5** mL
